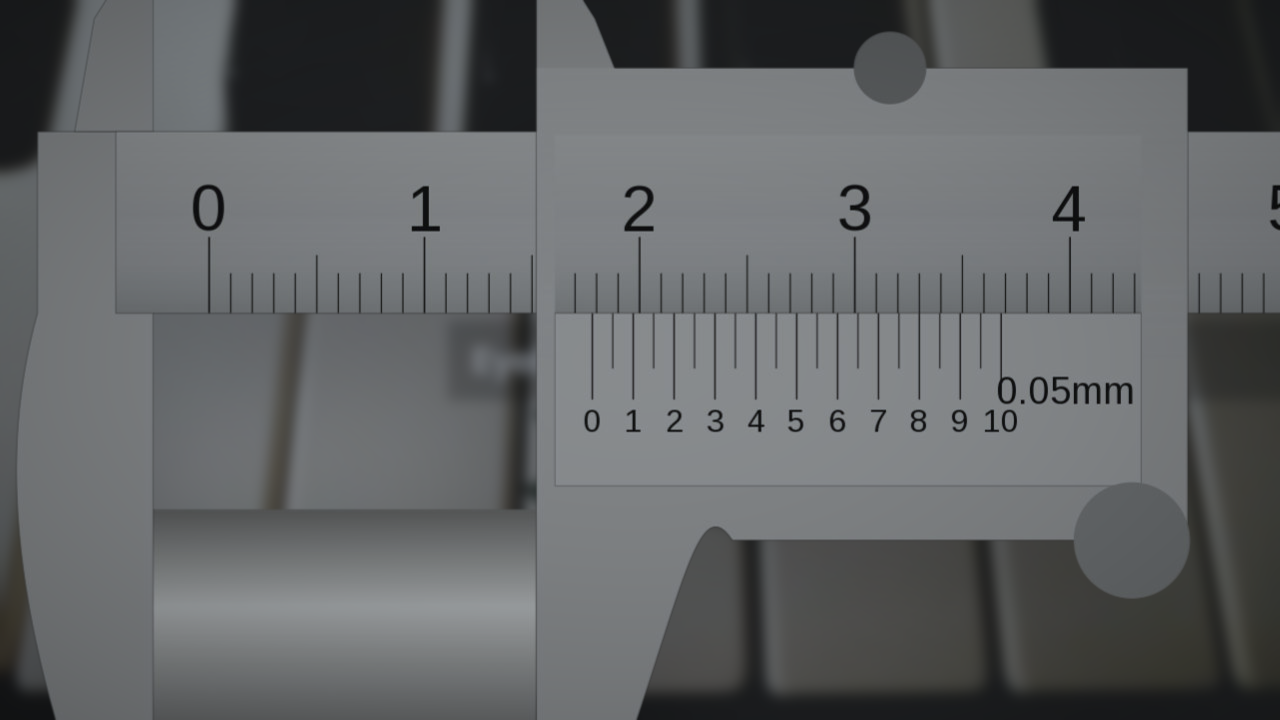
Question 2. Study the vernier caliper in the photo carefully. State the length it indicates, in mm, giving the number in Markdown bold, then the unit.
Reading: **17.8** mm
